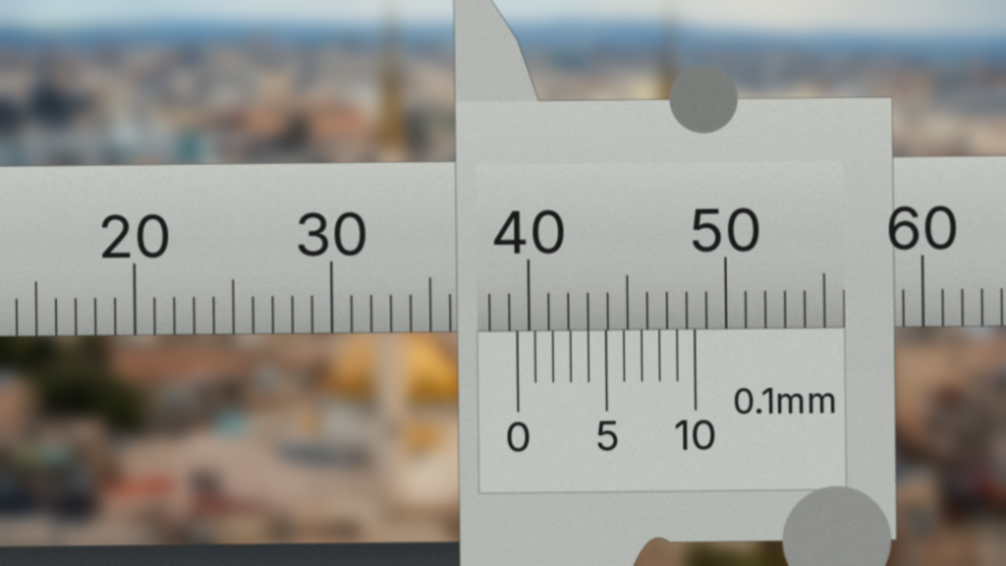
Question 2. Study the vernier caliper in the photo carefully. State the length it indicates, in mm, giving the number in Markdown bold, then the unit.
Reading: **39.4** mm
